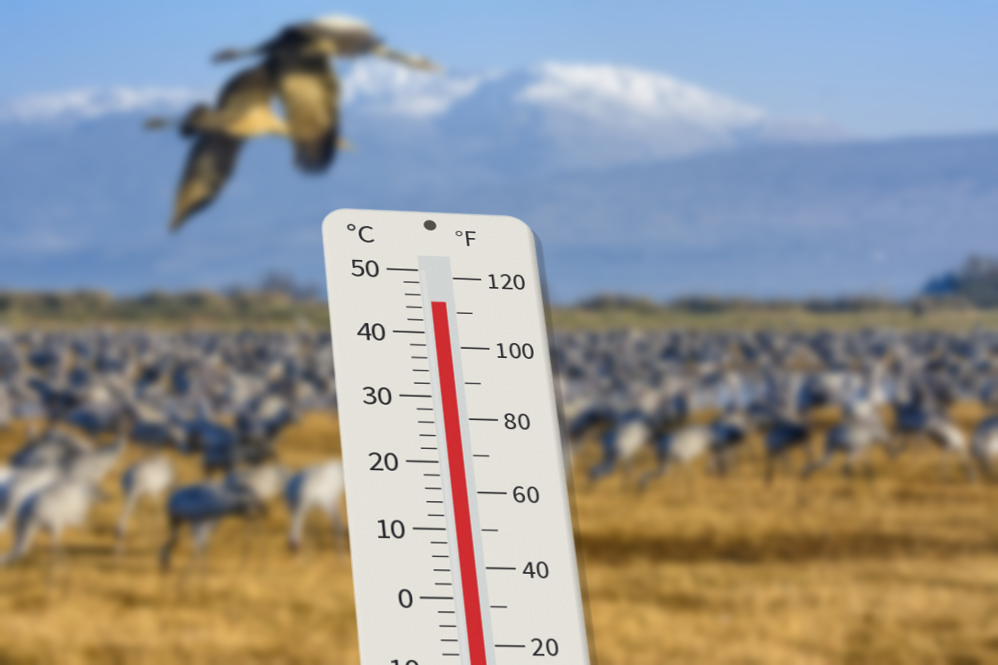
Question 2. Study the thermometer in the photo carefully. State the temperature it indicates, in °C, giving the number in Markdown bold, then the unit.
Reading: **45** °C
